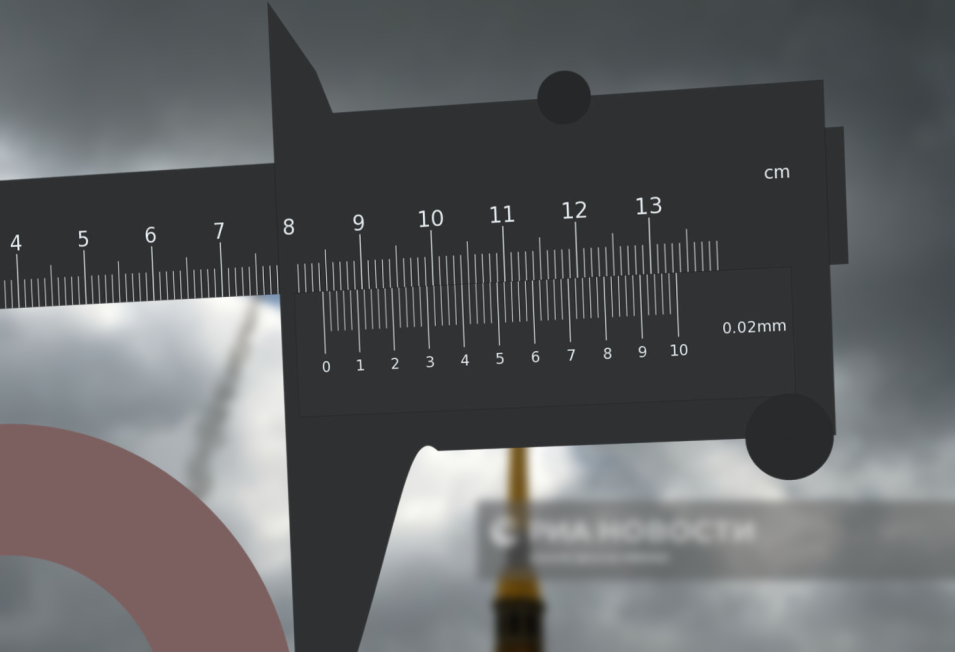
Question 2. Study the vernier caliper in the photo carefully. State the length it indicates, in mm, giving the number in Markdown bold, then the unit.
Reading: **84.4** mm
